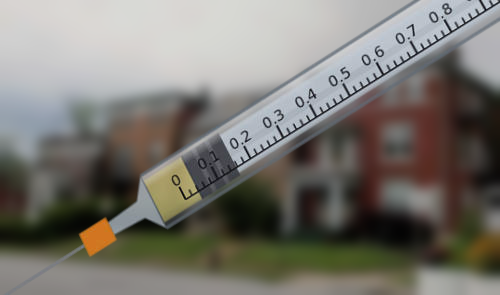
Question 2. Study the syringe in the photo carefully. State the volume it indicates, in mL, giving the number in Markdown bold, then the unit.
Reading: **0.04** mL
